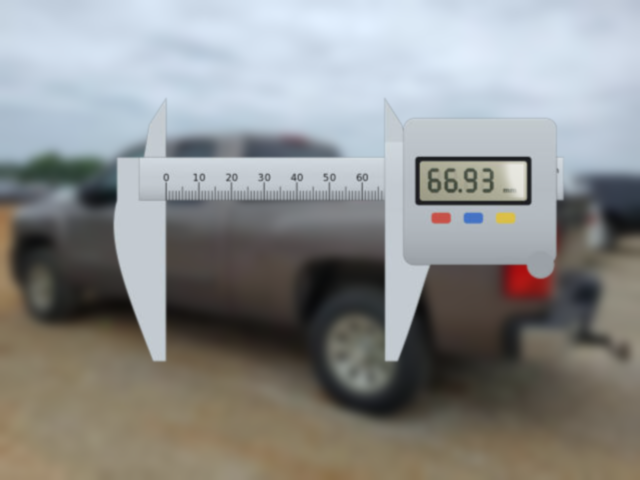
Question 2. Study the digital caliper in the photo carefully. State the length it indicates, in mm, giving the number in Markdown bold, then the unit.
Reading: **66.93** mm
